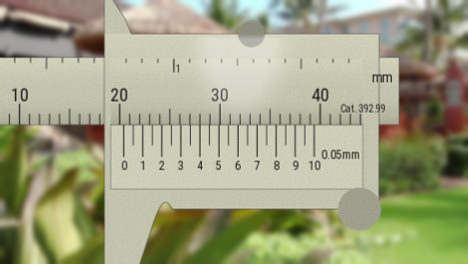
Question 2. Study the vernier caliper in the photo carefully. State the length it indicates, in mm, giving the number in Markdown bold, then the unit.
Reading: **20.4** mm
